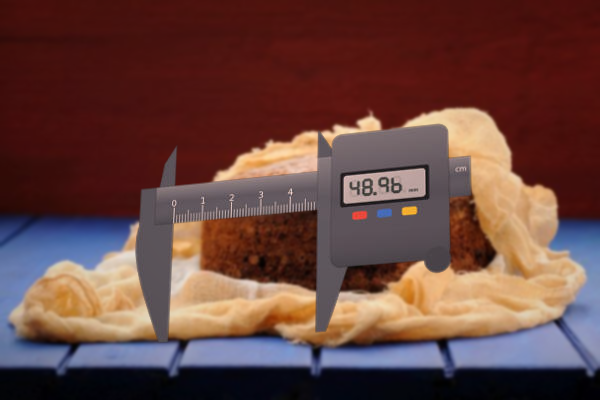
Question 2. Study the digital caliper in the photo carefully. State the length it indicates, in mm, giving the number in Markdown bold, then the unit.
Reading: **48.96** mm
